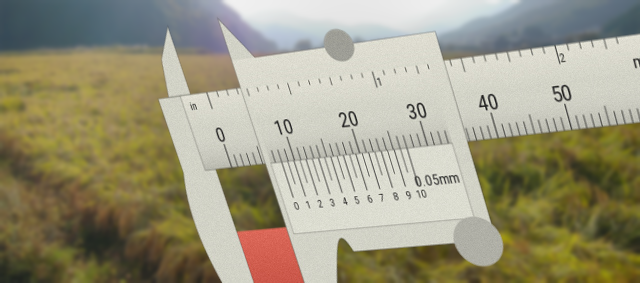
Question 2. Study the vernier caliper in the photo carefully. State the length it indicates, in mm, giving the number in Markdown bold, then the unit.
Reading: **8.0** mm
